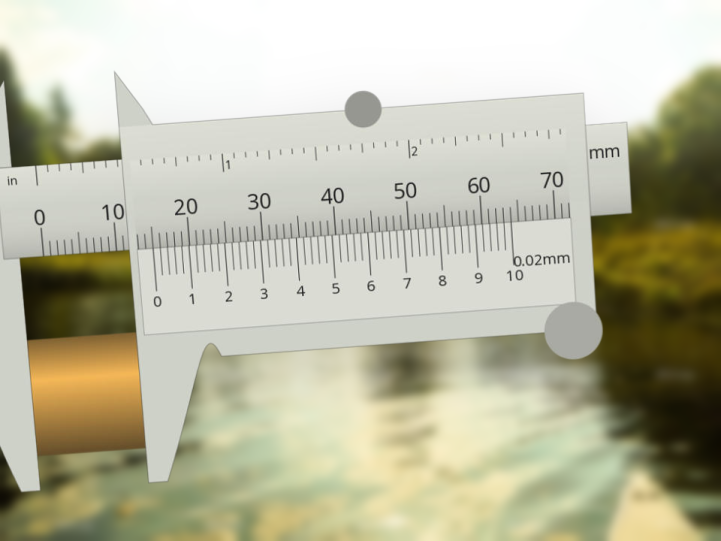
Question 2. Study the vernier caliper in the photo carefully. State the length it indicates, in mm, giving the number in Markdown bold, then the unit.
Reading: **15.0** mm
